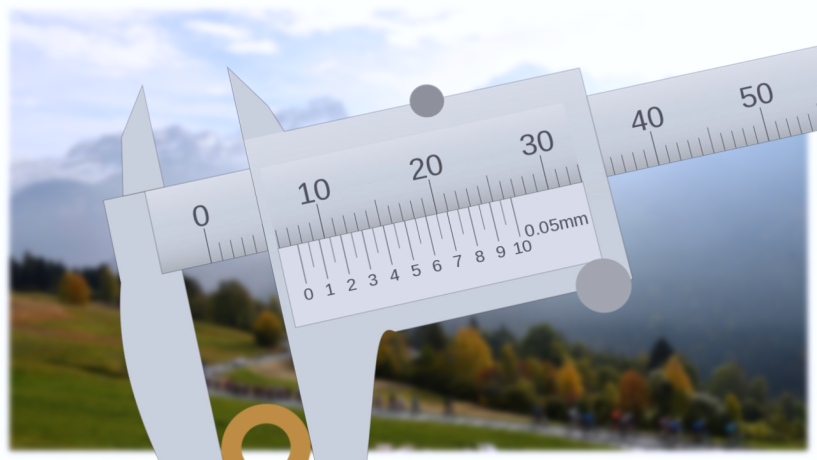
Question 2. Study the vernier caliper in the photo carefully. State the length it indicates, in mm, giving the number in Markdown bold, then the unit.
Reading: **7.6** mm
